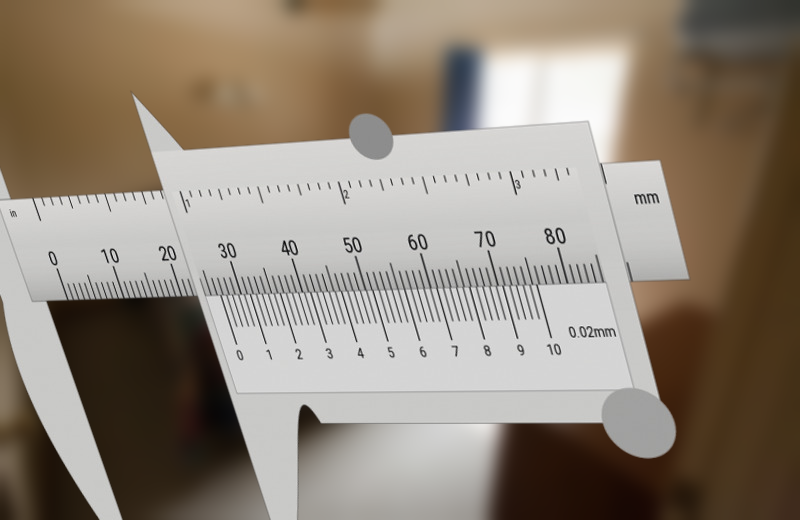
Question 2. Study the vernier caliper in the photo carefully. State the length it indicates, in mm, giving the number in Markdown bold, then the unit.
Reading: **26.6** mm
